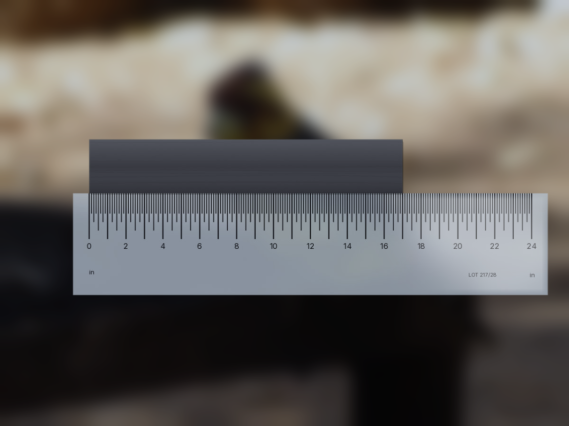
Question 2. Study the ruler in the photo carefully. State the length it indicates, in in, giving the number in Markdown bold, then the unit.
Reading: **17** in
